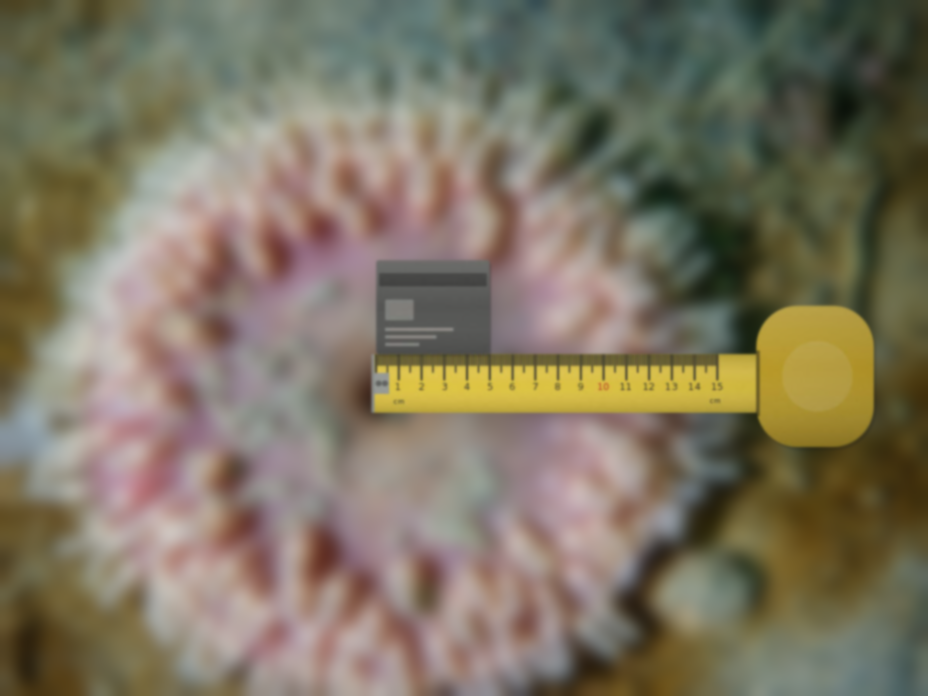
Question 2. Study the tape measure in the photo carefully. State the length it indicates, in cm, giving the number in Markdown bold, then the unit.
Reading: **5** cm
